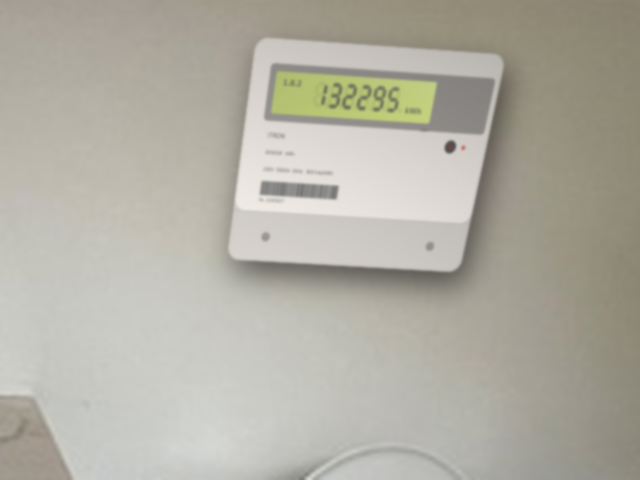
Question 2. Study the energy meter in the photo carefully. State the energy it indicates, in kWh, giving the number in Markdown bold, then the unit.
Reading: **132295** kWh
